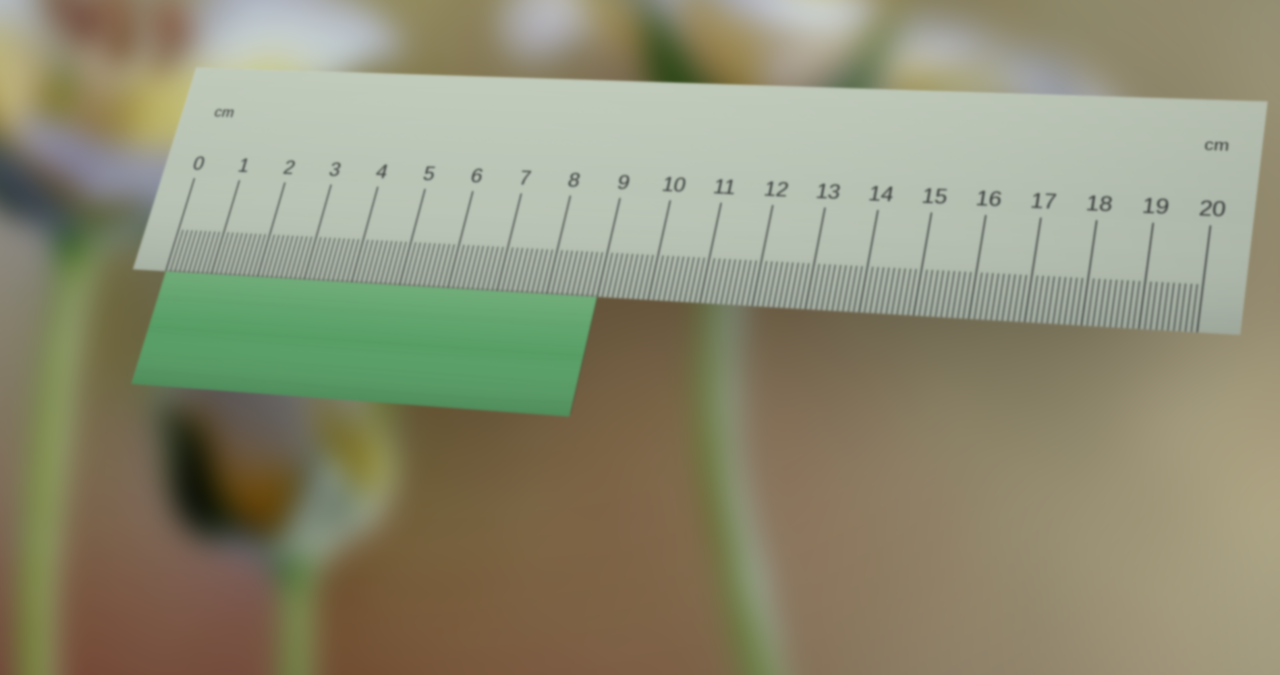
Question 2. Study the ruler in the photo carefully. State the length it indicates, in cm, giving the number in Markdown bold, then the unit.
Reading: **9** cm
